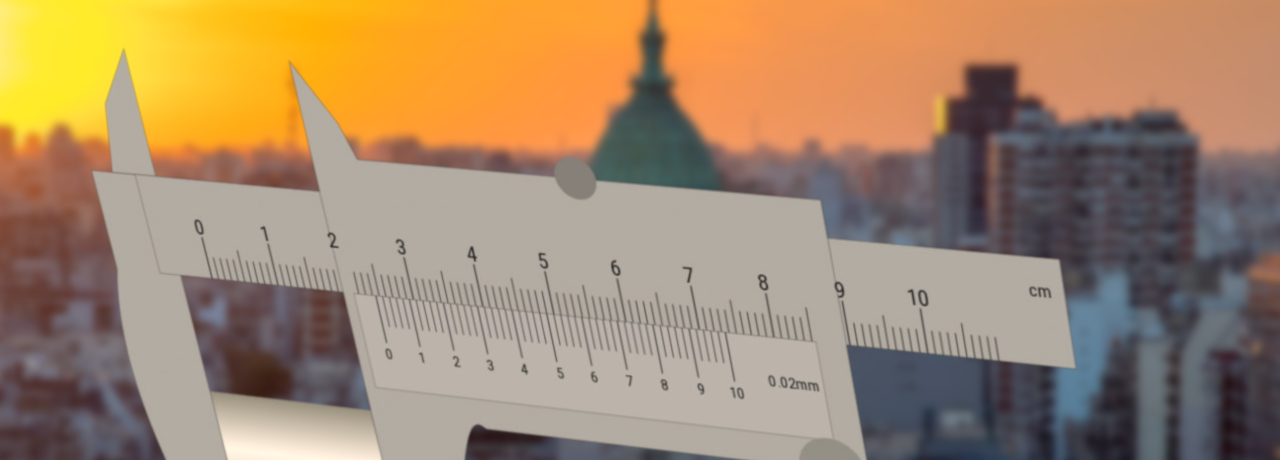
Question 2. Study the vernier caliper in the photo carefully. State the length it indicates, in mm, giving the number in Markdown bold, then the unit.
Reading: **24.5** mm
